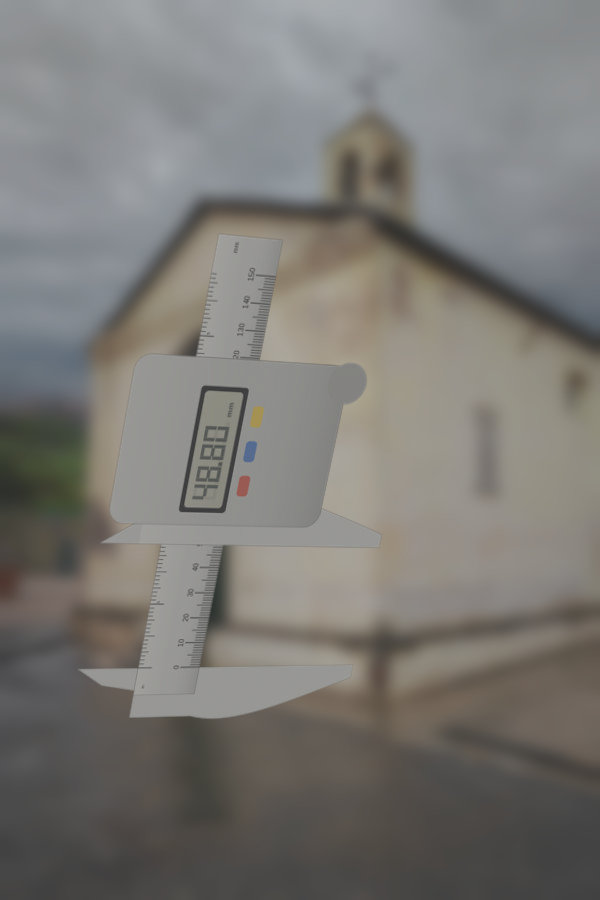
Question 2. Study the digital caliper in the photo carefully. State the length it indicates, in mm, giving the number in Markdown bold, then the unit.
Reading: **48.80** mm
